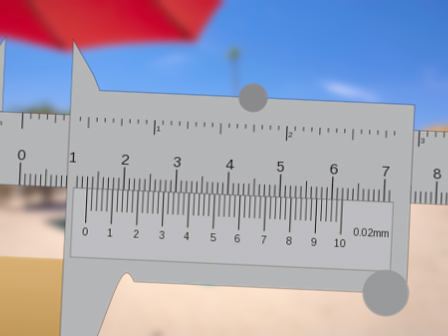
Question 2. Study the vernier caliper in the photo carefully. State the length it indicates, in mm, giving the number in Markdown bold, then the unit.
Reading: **13.0** mm
